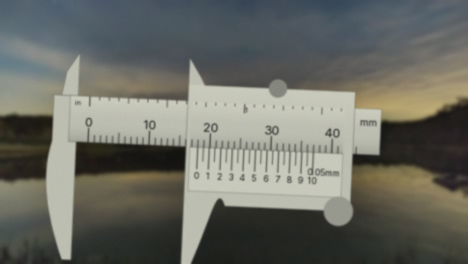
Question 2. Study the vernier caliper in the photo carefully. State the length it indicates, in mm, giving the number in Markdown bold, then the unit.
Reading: **18.0** mm
